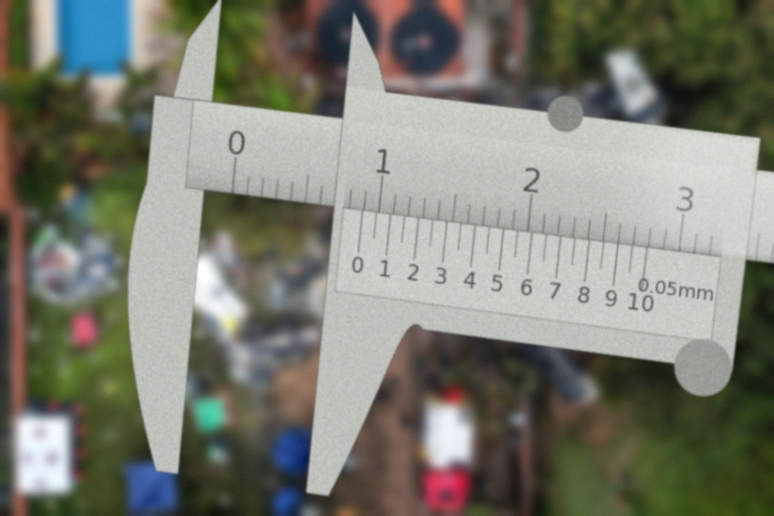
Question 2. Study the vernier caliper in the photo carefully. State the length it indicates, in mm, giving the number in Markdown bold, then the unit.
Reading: **8.9** mm
